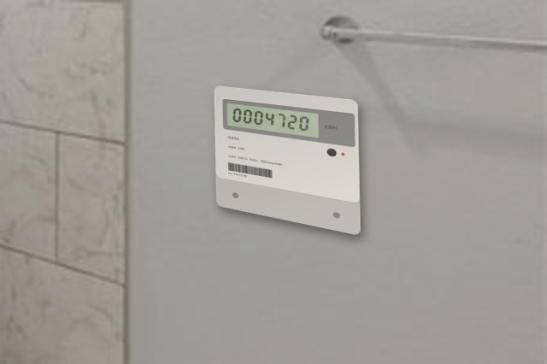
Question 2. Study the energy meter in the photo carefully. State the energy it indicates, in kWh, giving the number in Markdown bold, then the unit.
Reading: **4720** kWh
